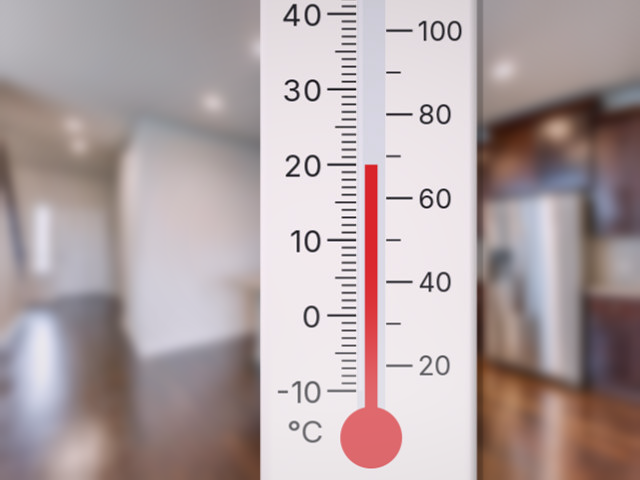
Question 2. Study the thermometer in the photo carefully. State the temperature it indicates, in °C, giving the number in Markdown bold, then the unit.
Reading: **20** °C
